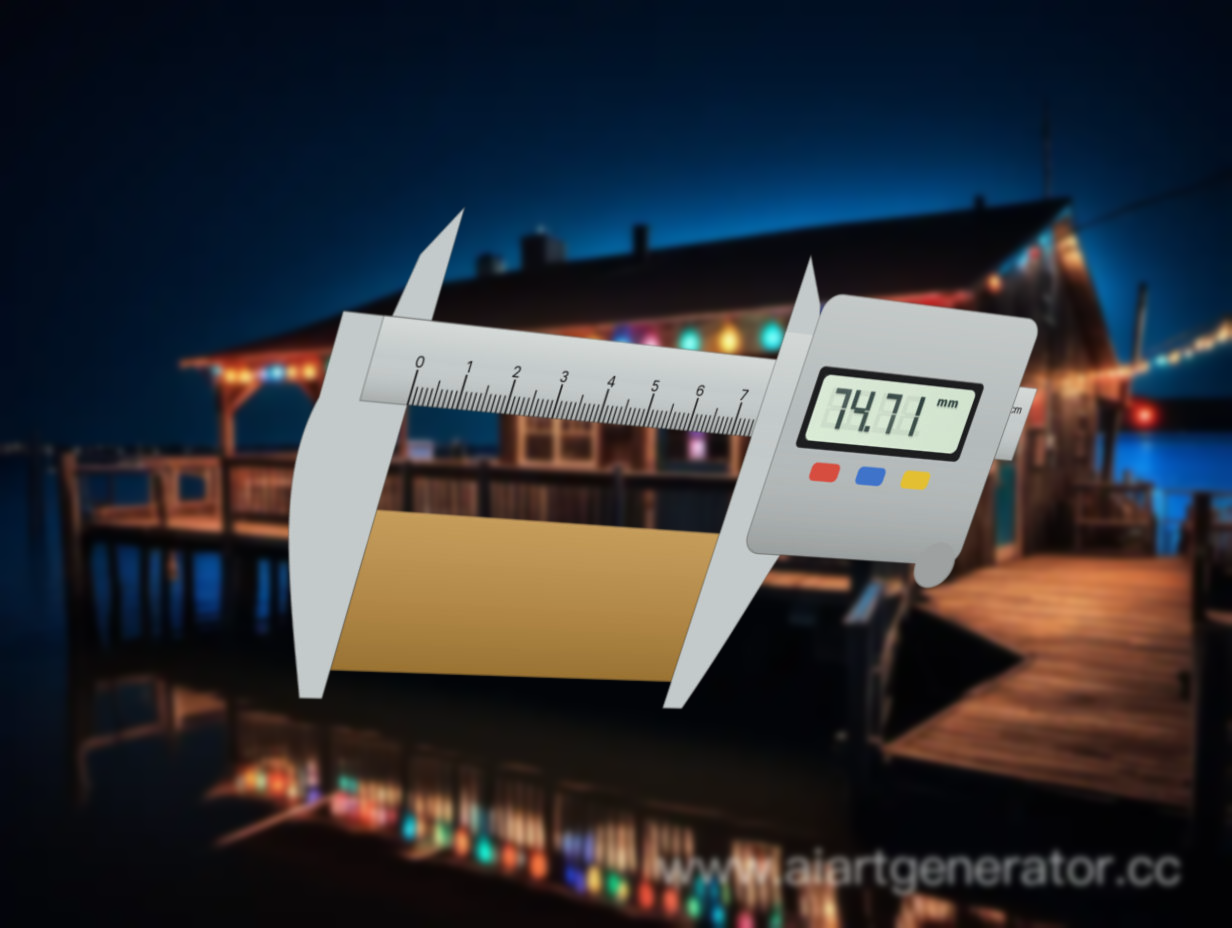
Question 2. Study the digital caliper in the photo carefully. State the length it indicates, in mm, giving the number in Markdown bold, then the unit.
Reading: **74.71** mm
